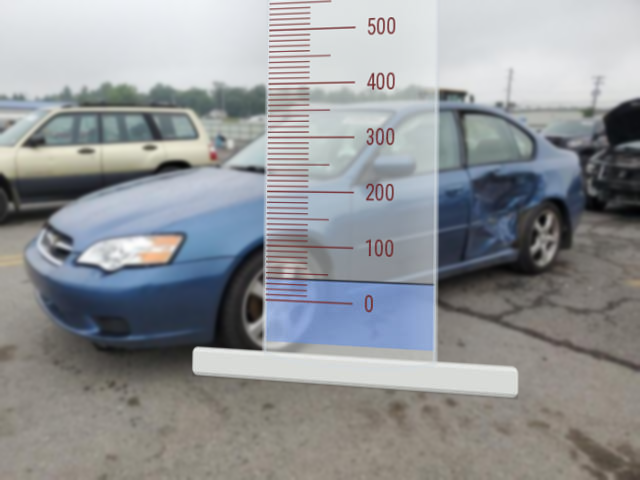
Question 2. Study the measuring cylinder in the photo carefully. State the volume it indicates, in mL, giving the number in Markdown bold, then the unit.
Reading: **40** mL
